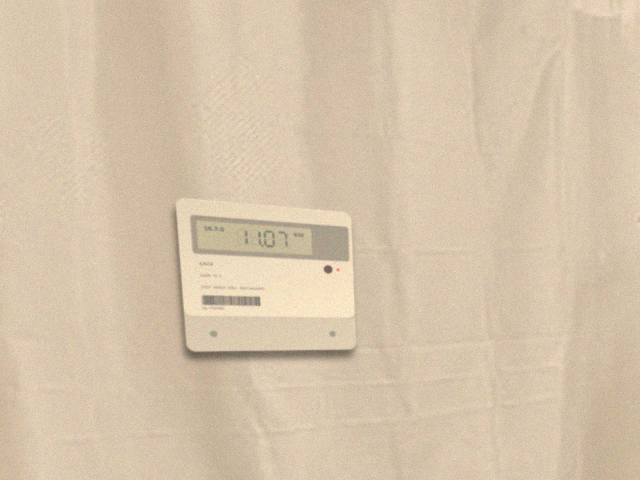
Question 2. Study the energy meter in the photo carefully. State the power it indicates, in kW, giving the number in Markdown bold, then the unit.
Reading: **11.07** kW
